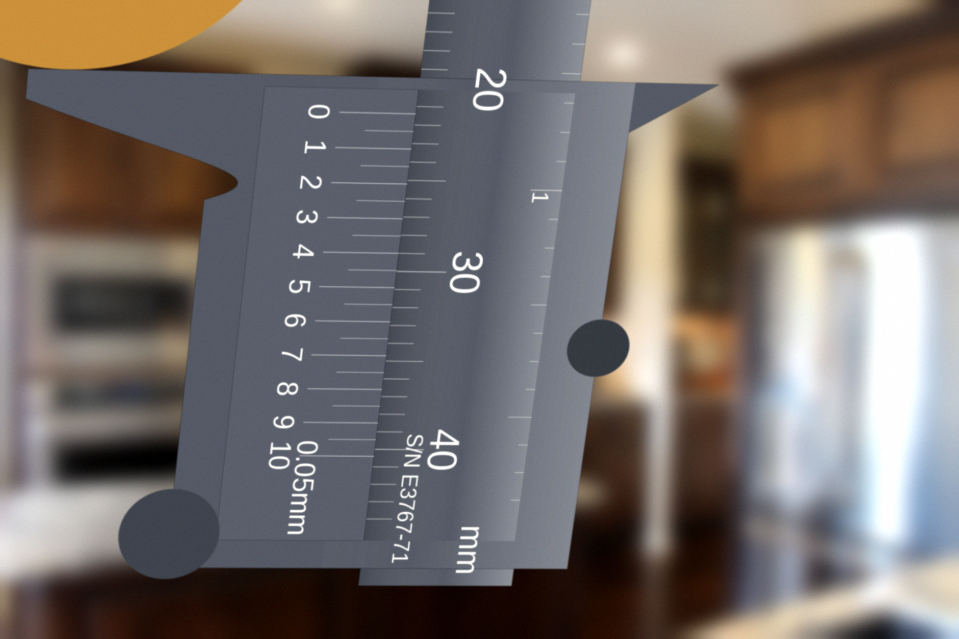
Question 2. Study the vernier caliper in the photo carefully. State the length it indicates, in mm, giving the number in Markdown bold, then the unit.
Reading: **21.4** mm
